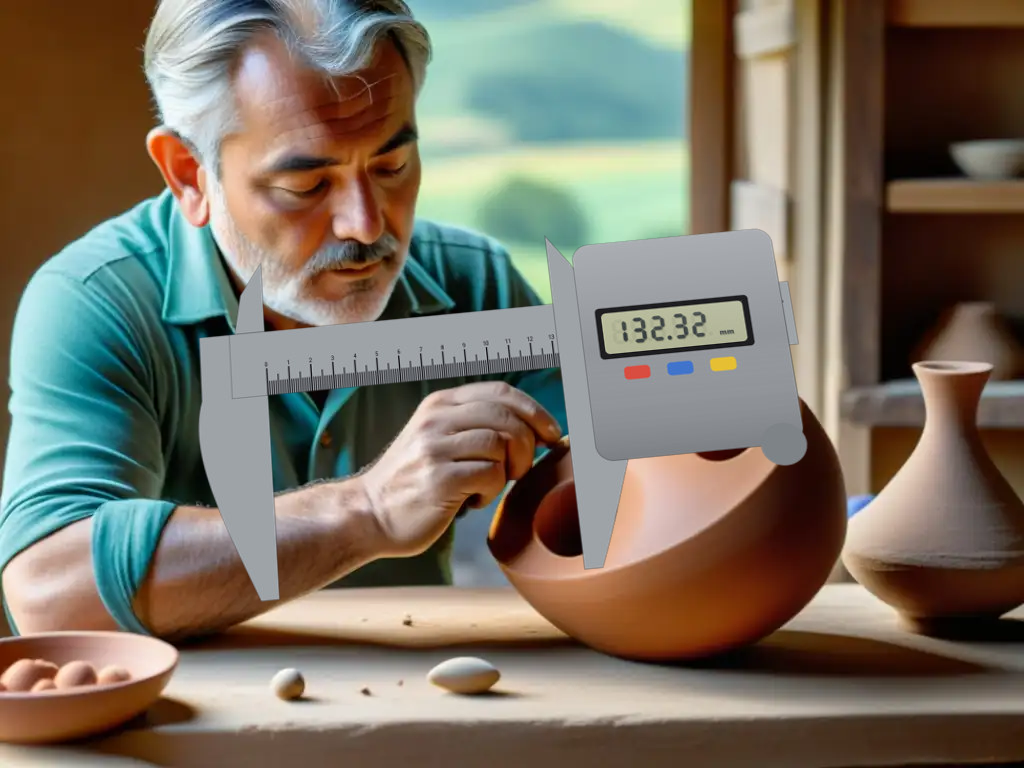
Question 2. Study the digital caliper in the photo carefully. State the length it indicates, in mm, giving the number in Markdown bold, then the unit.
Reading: **132.32** mm
